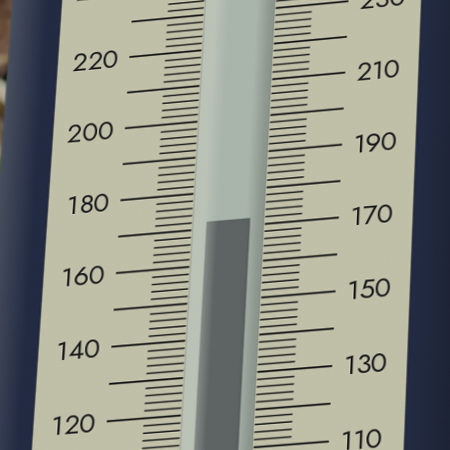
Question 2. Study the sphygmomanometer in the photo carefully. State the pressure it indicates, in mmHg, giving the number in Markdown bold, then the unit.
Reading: **172** mmHg
